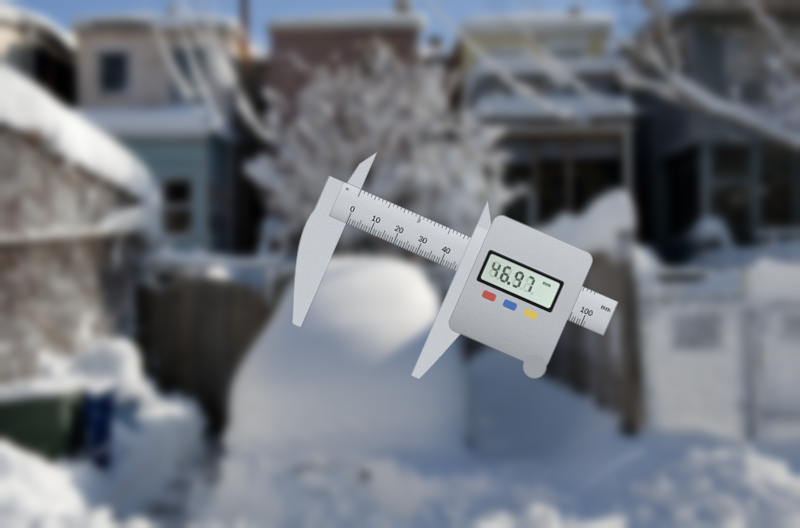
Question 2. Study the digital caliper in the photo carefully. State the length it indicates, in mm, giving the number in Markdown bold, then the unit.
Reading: **46.97** mm
